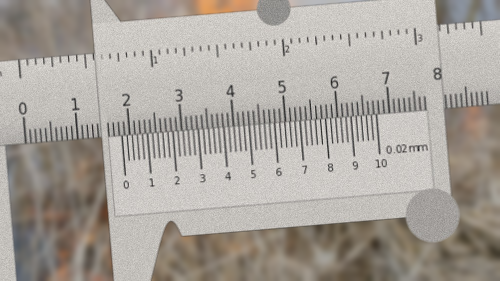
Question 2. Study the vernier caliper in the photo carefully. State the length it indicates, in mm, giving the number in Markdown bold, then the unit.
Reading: **18.5** mm
